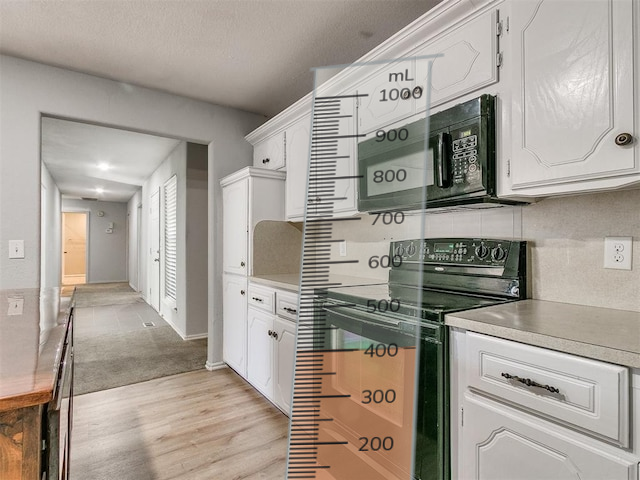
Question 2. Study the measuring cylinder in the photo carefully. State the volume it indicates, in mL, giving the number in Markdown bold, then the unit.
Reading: **400** mL
